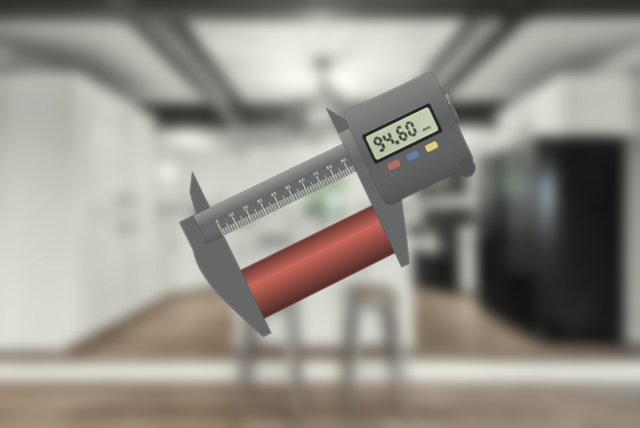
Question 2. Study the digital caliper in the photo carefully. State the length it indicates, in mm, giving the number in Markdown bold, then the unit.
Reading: **94.60** mm
